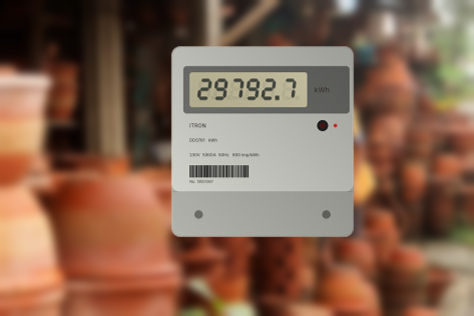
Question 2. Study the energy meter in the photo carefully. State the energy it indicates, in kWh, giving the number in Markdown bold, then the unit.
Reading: **29792.7** kWh
